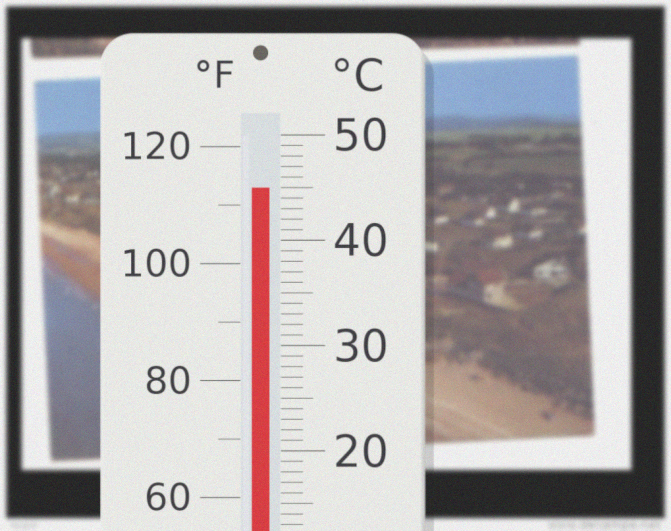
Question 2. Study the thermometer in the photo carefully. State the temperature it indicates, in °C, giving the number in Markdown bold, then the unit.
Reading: **45** °C
